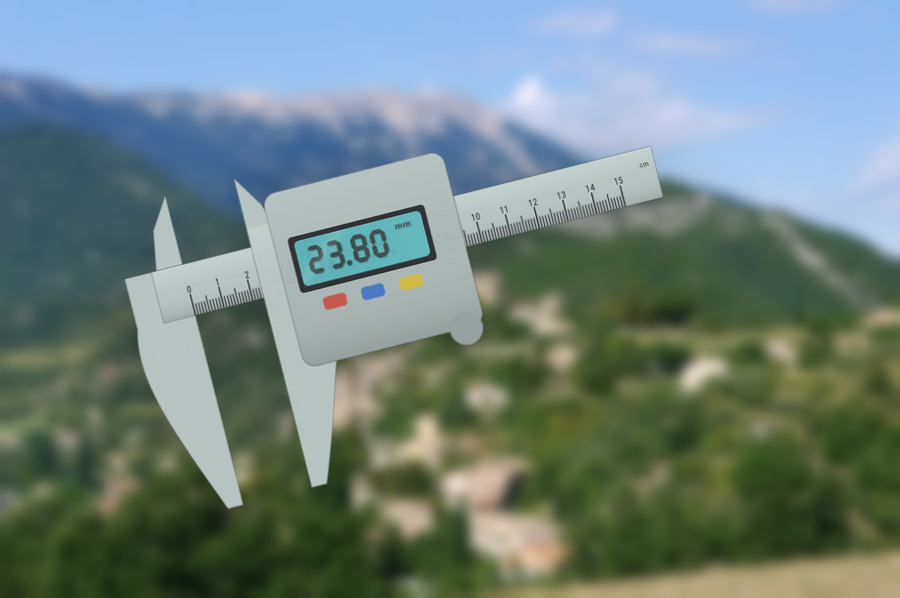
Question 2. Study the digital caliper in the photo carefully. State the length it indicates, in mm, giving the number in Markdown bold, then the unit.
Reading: **23.80** mm
